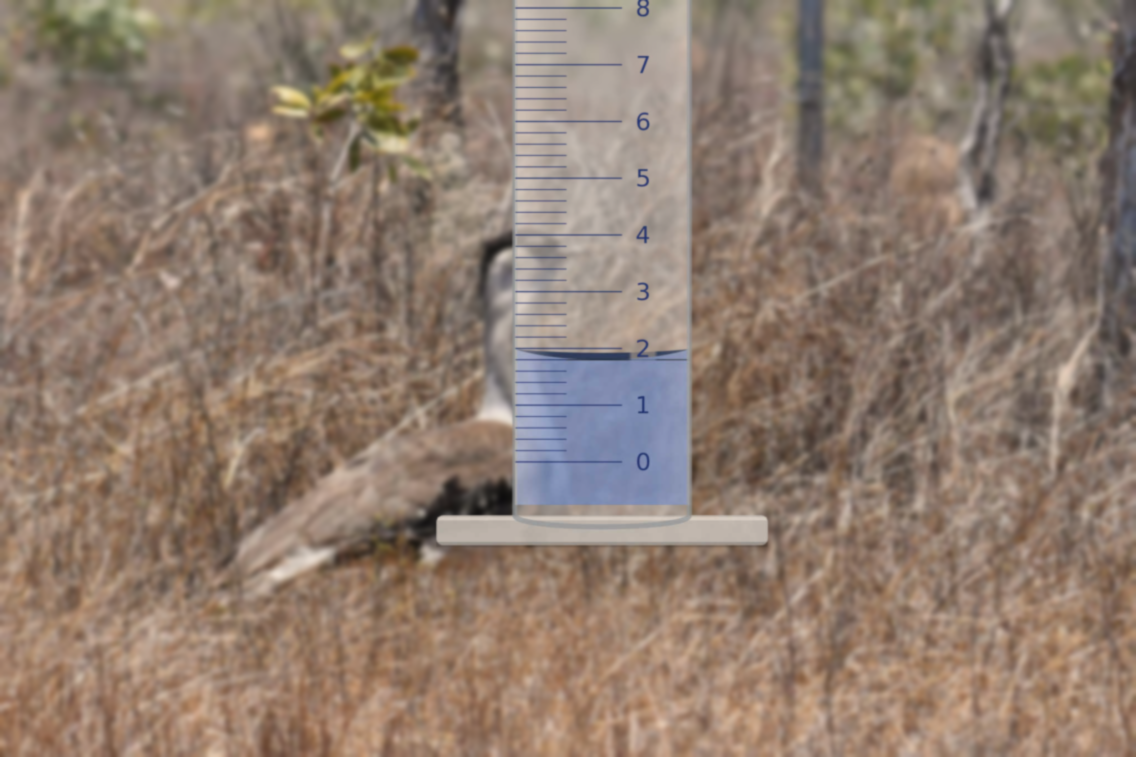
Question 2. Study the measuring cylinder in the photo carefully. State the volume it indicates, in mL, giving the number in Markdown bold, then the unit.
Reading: **1.8** mL
